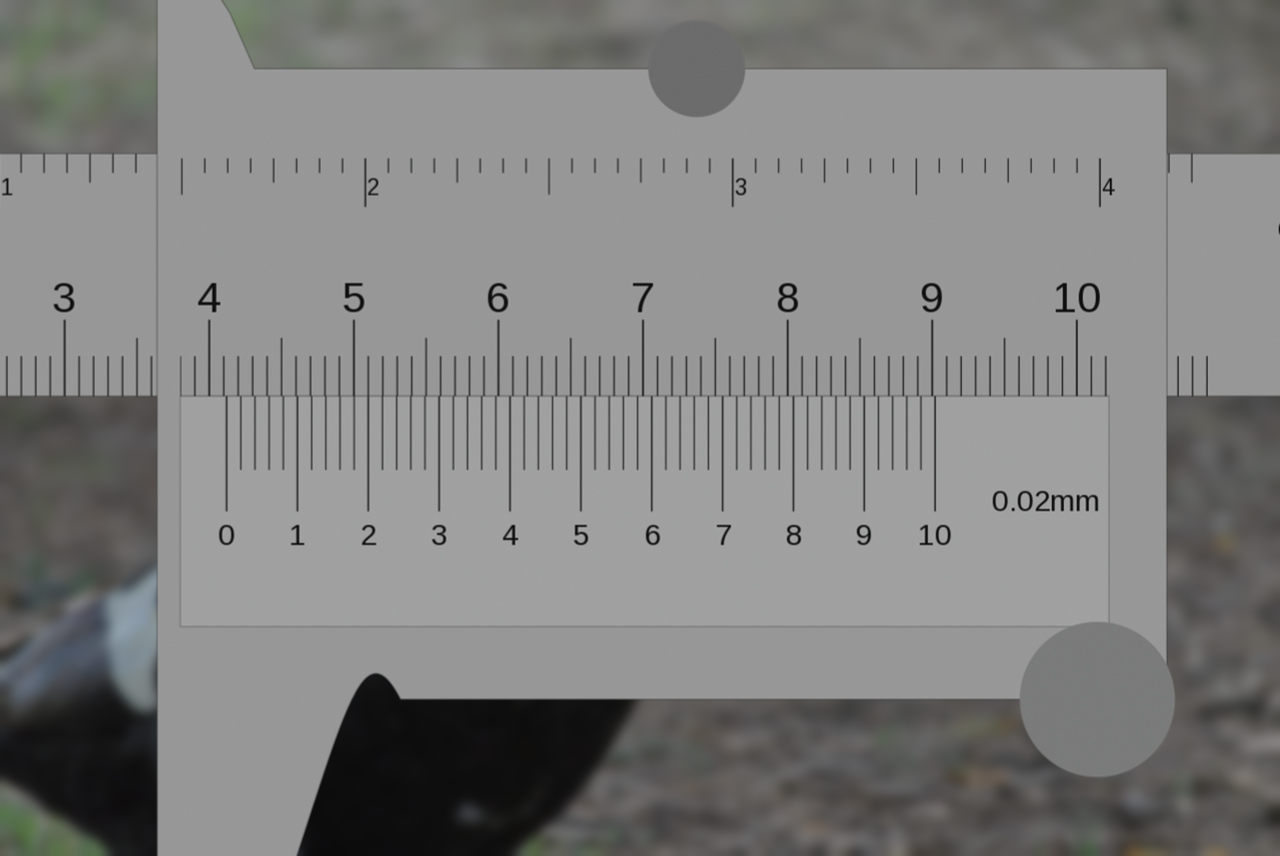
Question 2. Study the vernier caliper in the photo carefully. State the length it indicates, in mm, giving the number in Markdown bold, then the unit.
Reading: **41.2** mm
